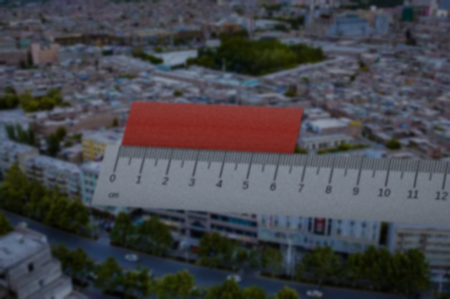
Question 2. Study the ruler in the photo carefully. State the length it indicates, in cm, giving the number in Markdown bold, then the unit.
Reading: **6.5** cm
